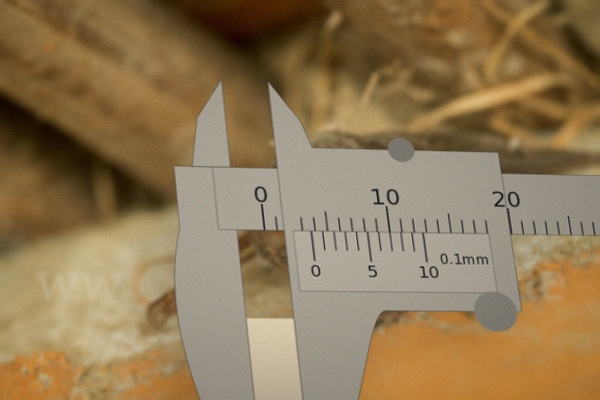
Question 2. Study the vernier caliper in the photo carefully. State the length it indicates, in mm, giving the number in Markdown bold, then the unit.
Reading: **3.7** mm
